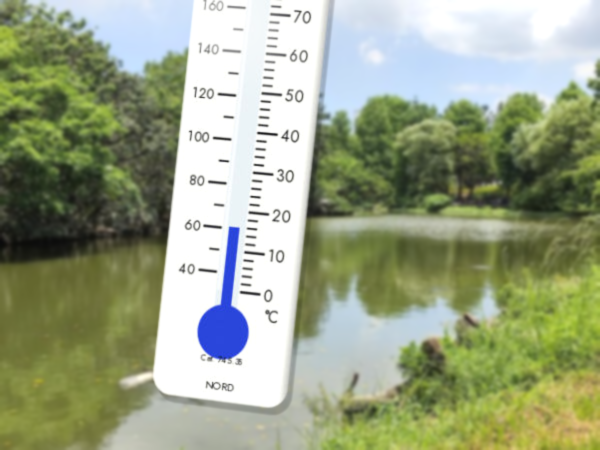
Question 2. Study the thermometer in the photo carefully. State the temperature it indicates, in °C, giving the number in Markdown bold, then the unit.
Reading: **16** °C
